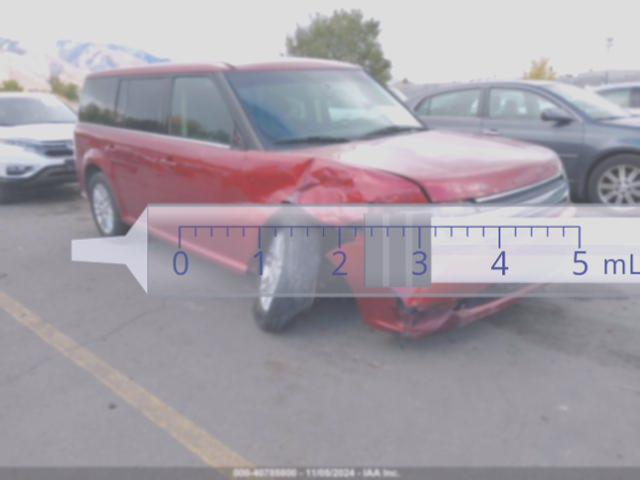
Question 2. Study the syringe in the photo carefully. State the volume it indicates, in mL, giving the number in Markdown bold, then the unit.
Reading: **2.3** mL
